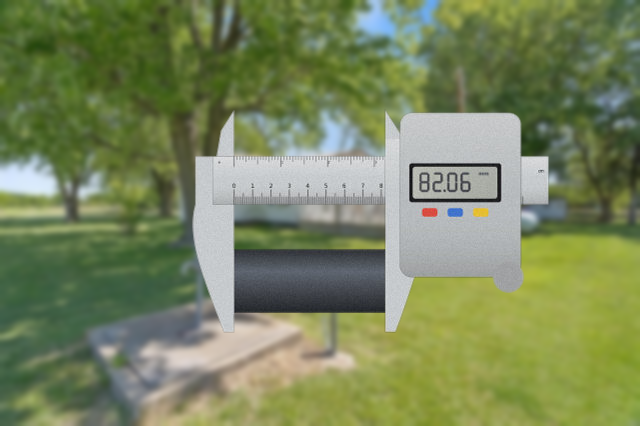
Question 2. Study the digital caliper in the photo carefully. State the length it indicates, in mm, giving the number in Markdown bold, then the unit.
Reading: **82.06** mm
